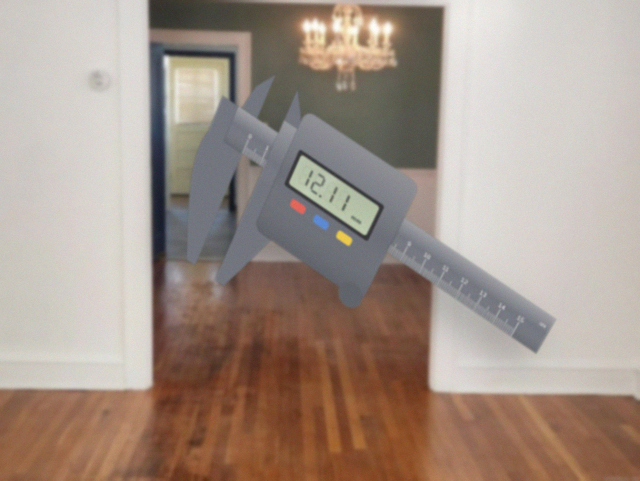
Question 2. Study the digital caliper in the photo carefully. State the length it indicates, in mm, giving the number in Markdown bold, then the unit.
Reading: **12.11** mm
